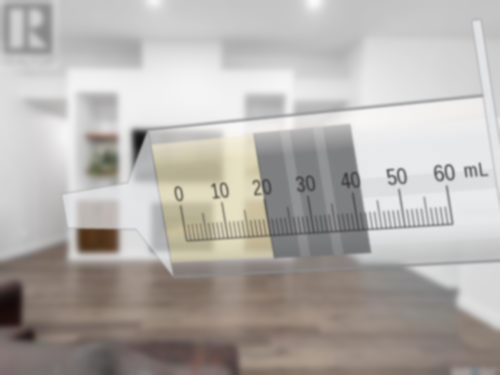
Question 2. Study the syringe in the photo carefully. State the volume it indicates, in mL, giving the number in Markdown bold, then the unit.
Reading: **20** mL
